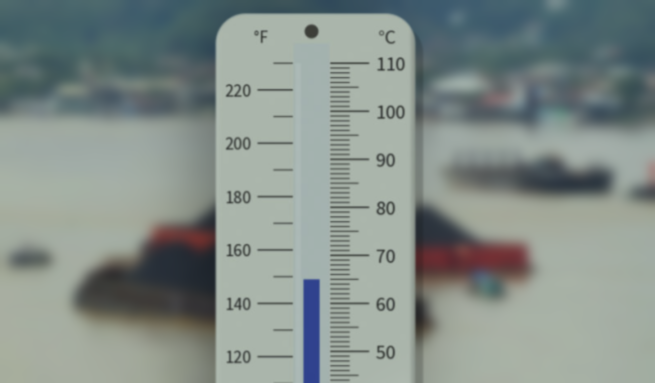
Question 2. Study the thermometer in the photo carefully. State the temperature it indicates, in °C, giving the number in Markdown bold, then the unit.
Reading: **65** °C
